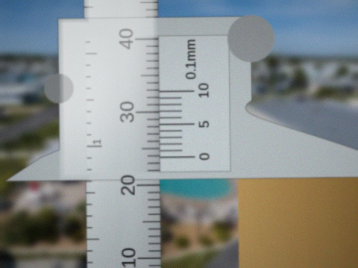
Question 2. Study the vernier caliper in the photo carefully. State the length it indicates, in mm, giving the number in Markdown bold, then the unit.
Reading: **23.8** mm
